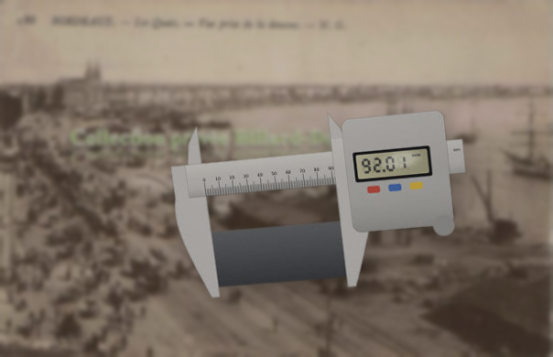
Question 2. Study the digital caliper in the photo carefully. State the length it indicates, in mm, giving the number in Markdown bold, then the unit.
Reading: **92.01** mm
